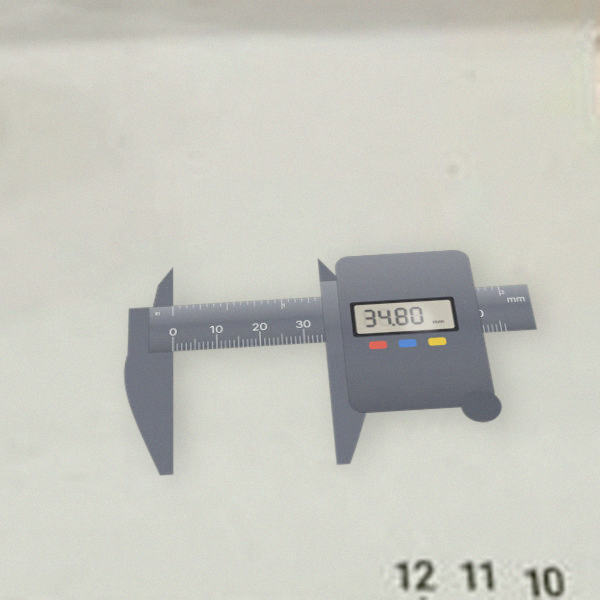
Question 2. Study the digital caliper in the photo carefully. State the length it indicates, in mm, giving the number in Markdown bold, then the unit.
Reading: **34.80** mm
